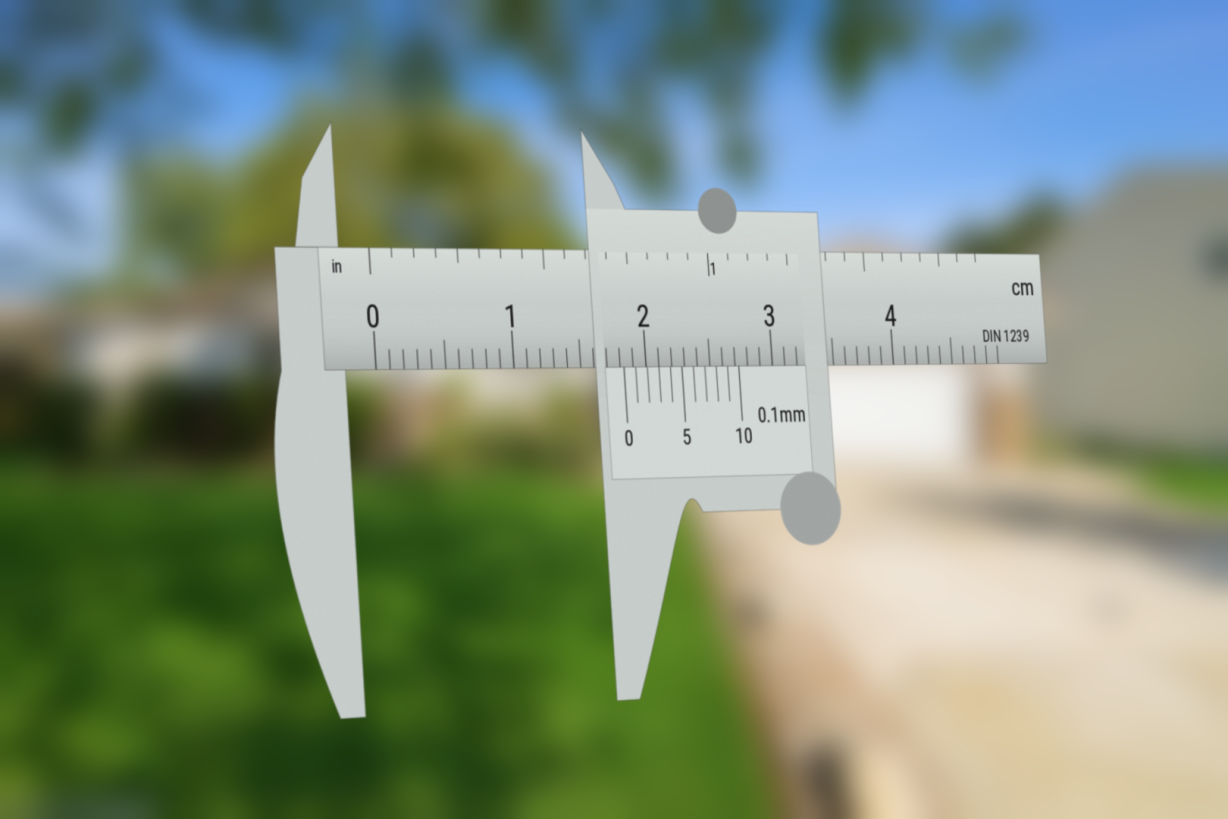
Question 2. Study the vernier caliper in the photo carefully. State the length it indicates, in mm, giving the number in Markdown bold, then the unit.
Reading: **18.3** mm
